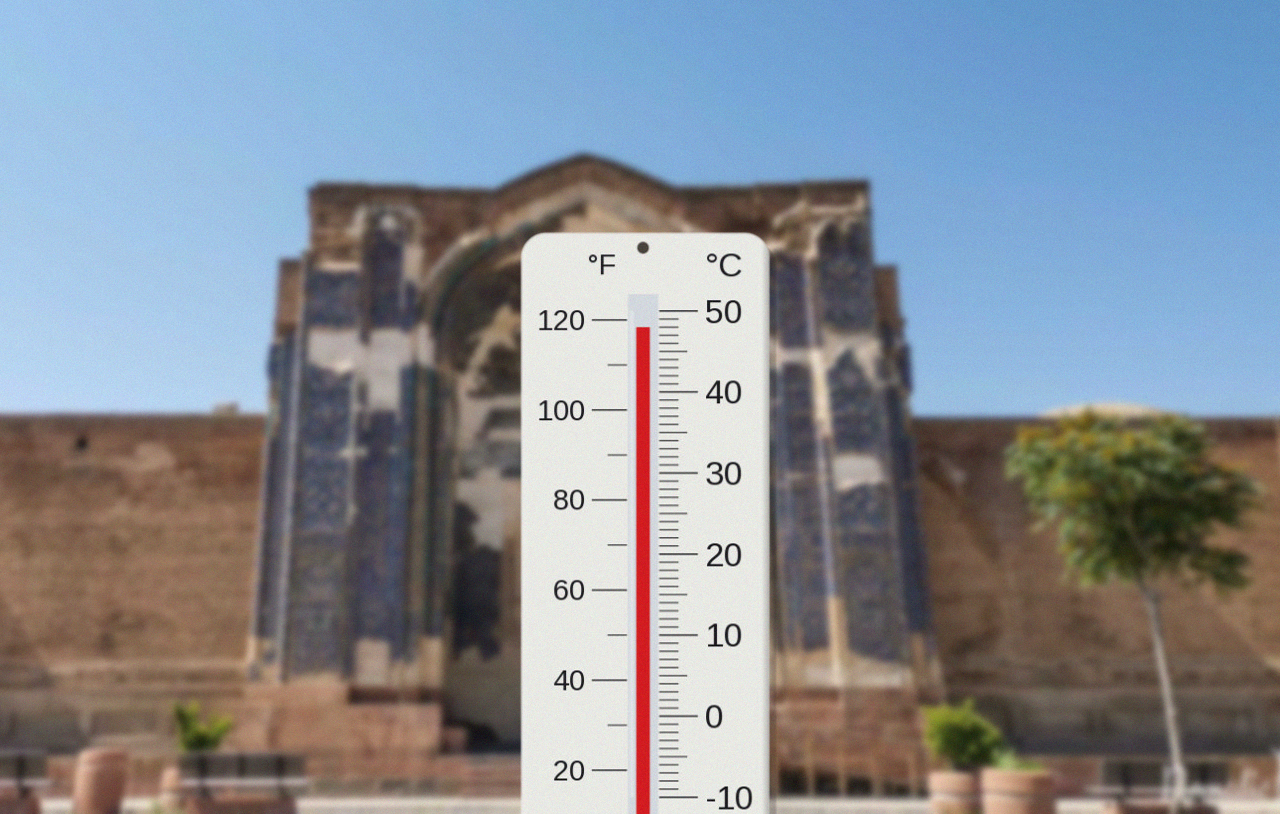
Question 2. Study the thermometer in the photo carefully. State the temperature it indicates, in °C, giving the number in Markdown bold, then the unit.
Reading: **48** °C
